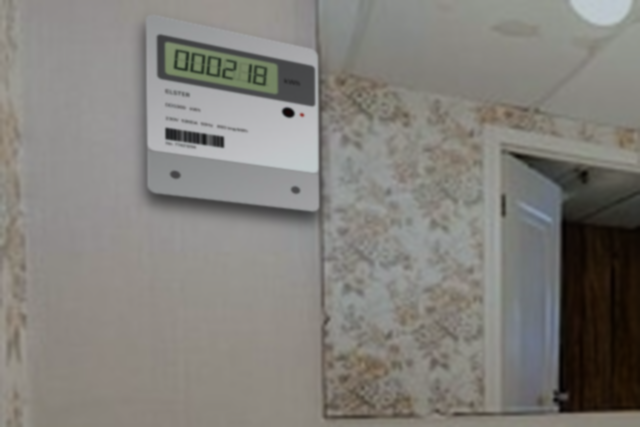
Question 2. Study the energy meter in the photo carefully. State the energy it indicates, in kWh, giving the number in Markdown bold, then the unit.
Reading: **218** kWh
